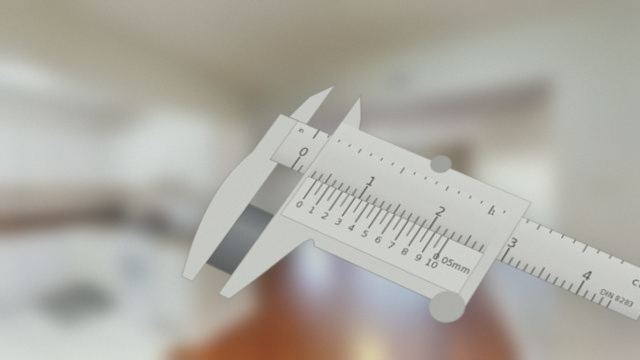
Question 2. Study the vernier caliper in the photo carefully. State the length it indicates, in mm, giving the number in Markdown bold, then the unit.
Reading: **3.8** mm
